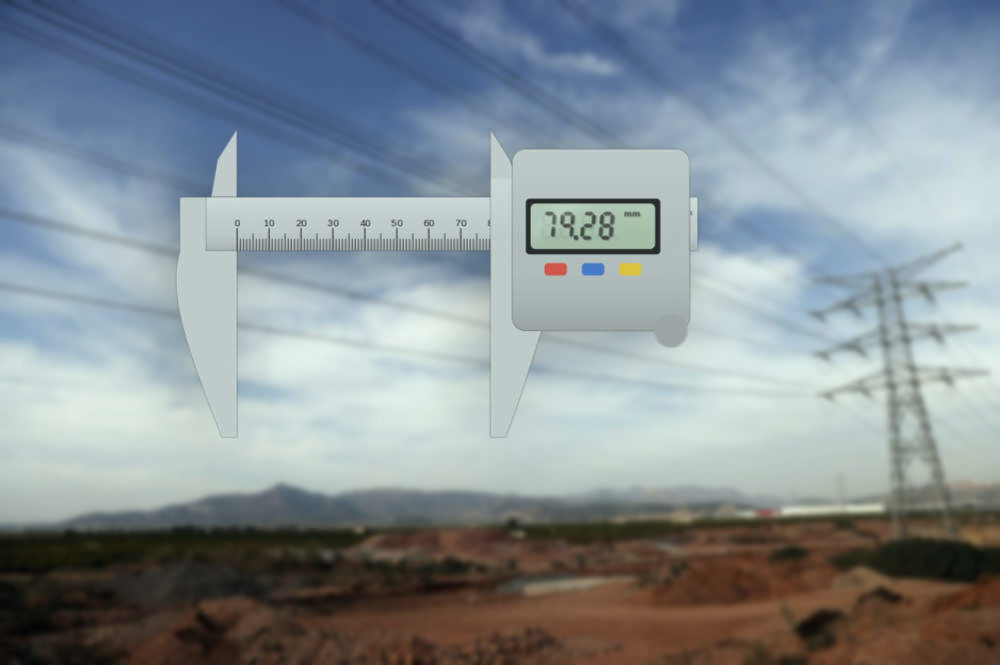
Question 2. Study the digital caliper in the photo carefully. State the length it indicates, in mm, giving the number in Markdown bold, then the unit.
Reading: **79.28** mm
